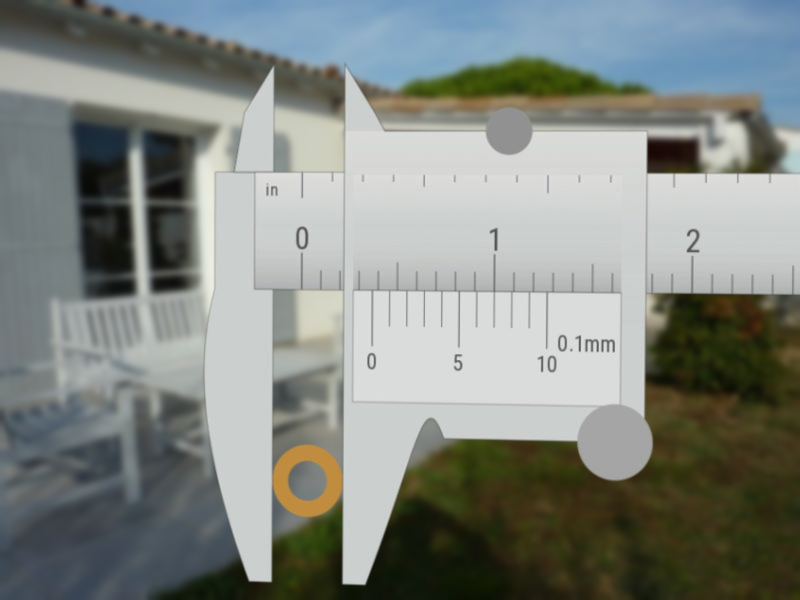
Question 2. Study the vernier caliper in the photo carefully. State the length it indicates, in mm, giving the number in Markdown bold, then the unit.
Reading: **3.7** mm
